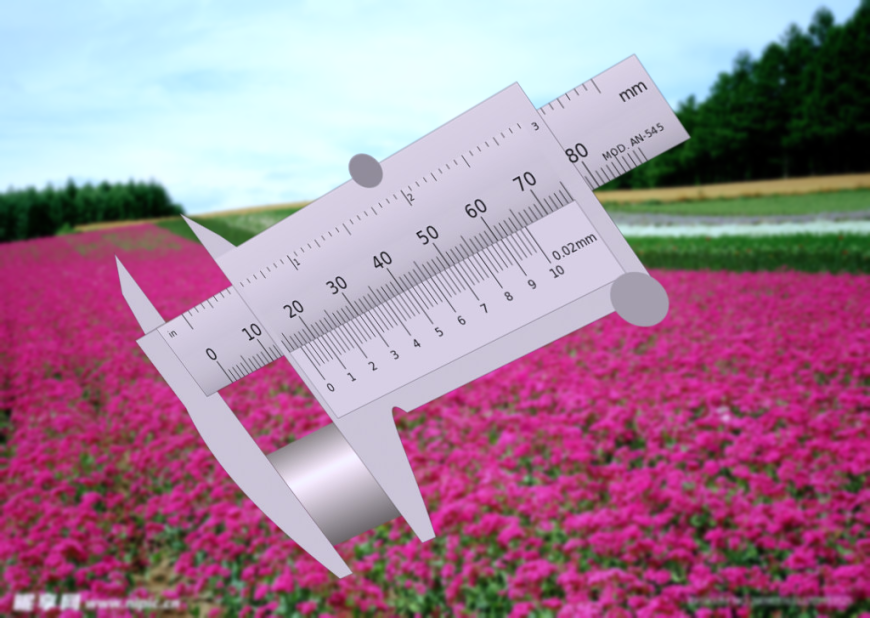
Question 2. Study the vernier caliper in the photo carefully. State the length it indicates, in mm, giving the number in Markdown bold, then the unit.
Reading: **16.5** mm
